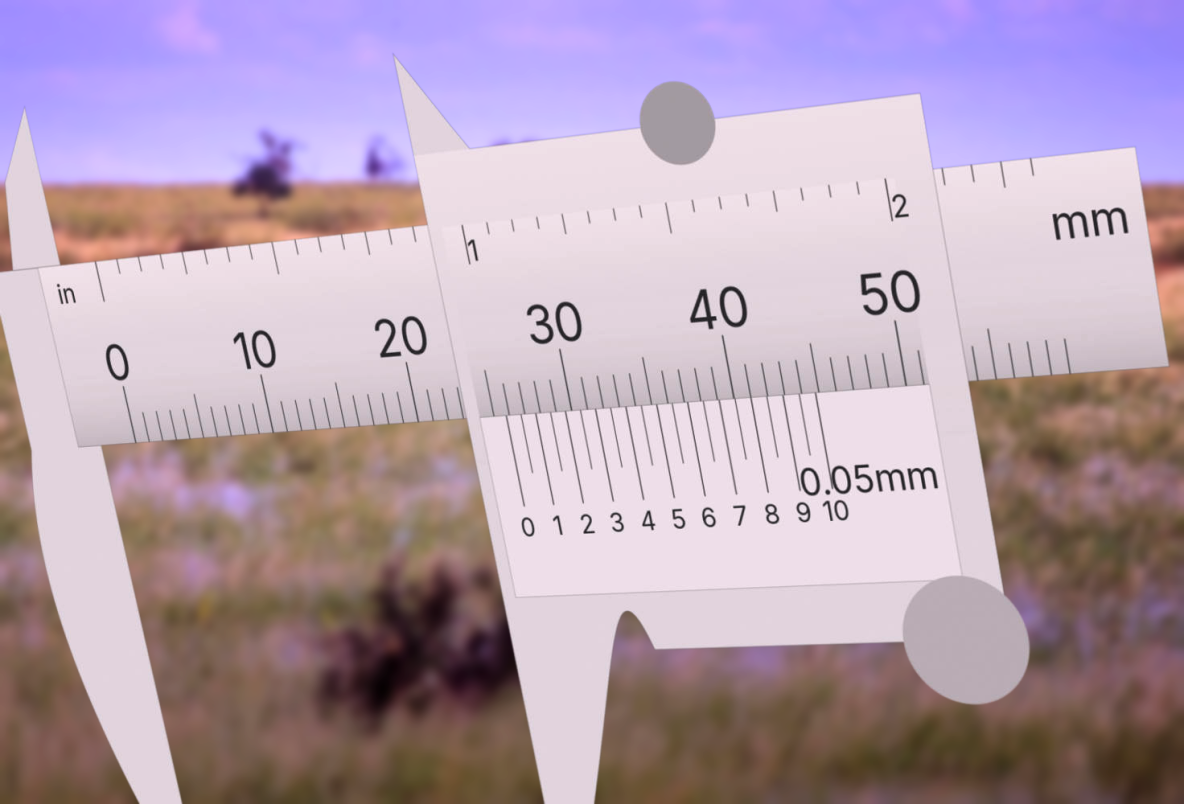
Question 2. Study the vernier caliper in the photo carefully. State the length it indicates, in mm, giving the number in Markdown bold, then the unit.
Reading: **25.8** mm
